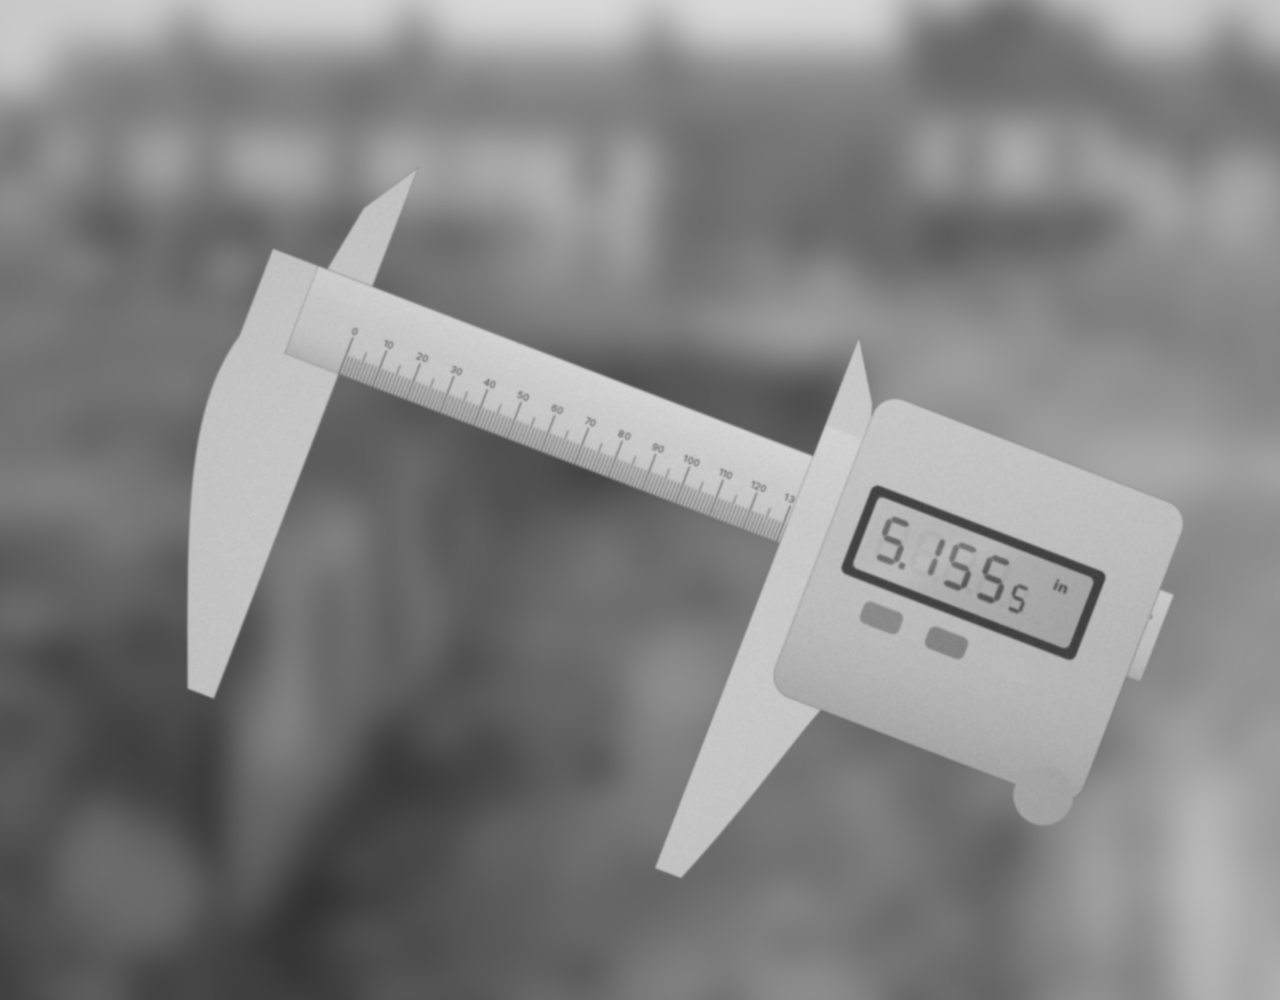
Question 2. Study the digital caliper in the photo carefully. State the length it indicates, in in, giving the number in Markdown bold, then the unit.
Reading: **5.1555** in
